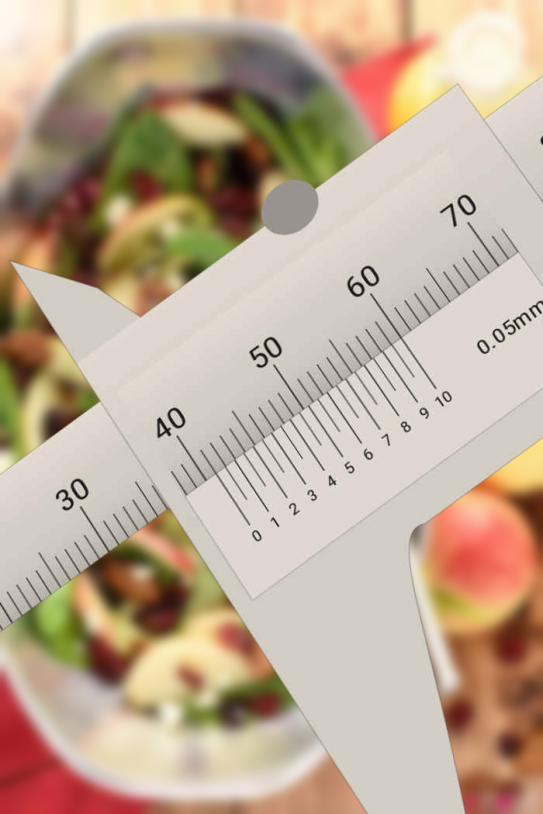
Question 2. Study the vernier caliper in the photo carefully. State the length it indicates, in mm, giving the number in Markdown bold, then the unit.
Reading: **41.0** mm
